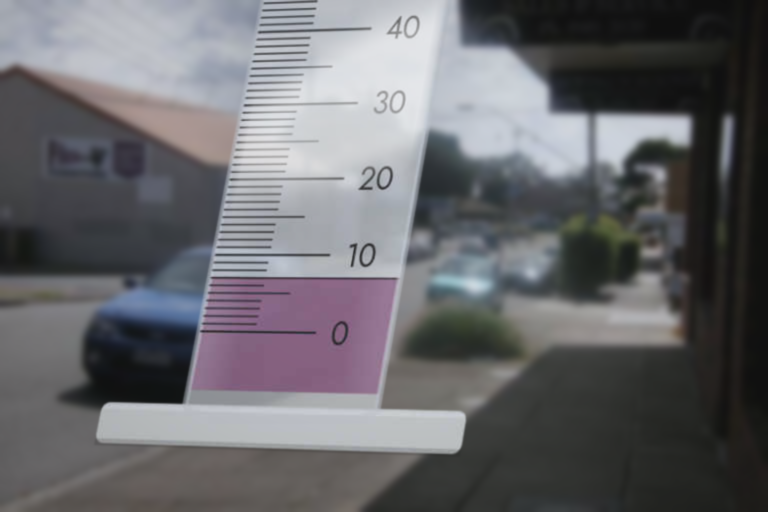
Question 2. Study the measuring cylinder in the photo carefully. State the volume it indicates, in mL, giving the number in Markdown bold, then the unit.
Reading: **7** mL
